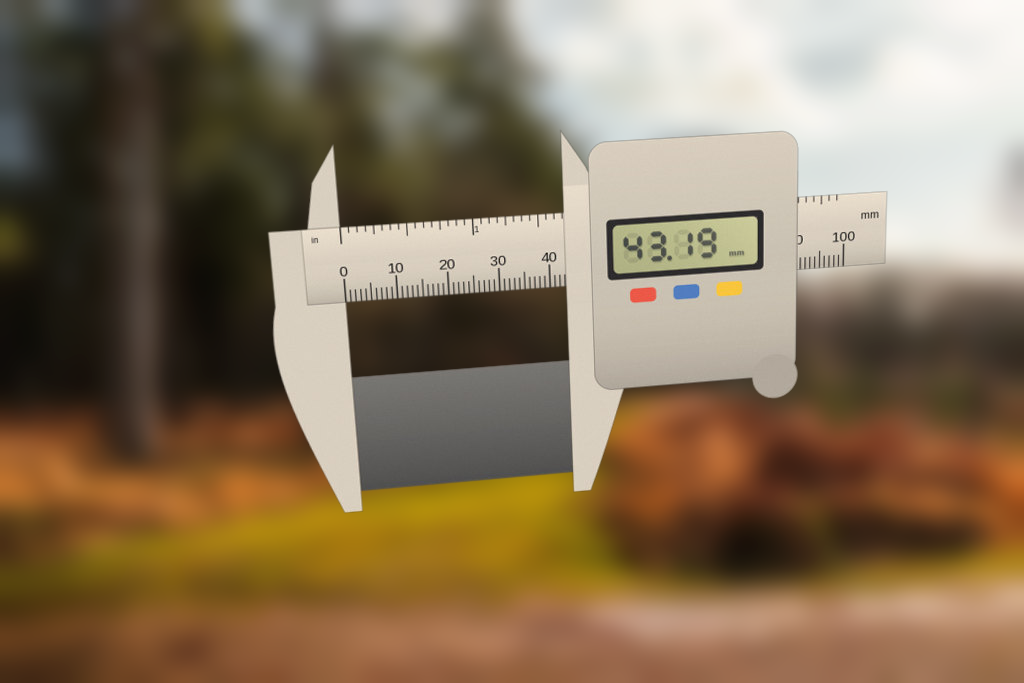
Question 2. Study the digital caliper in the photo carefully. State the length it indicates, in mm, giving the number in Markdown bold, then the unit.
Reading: **43.19** mm
